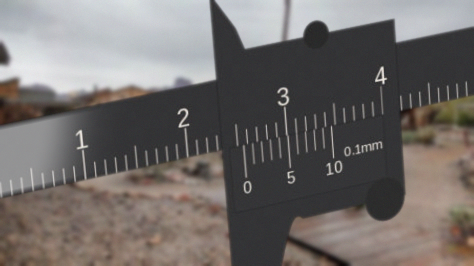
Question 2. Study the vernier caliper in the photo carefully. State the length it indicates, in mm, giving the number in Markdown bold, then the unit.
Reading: **25.6** mm
